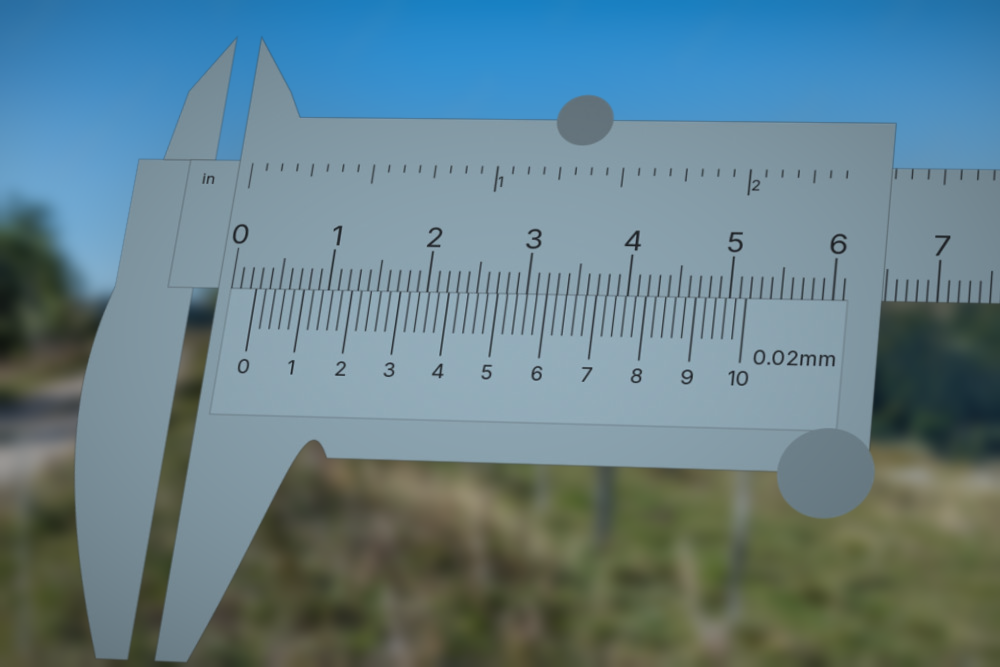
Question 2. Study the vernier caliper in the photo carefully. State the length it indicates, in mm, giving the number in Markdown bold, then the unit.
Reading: **2.6** mm
